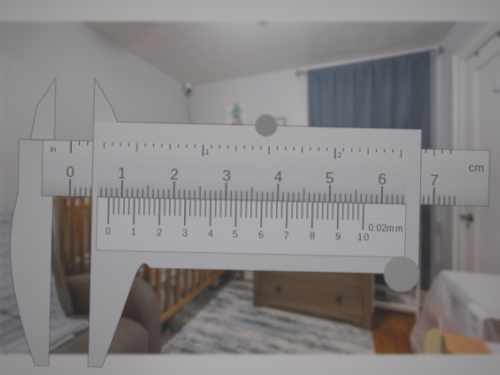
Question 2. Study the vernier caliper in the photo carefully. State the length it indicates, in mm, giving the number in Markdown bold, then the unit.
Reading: **7.5** mm
